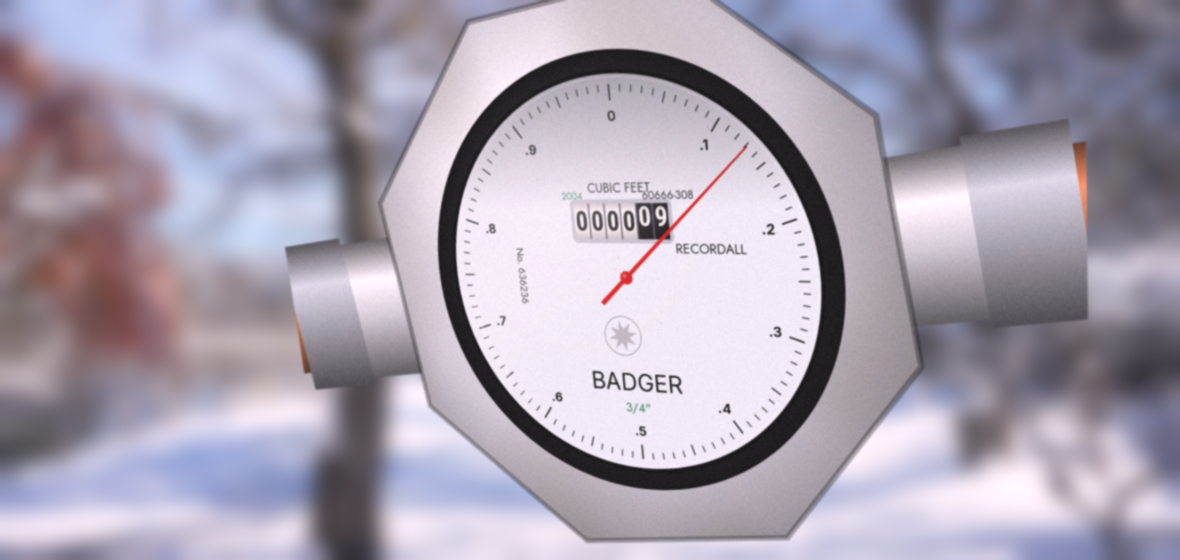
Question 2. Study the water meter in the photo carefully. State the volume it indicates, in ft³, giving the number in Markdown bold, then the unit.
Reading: **9.13** ft³
